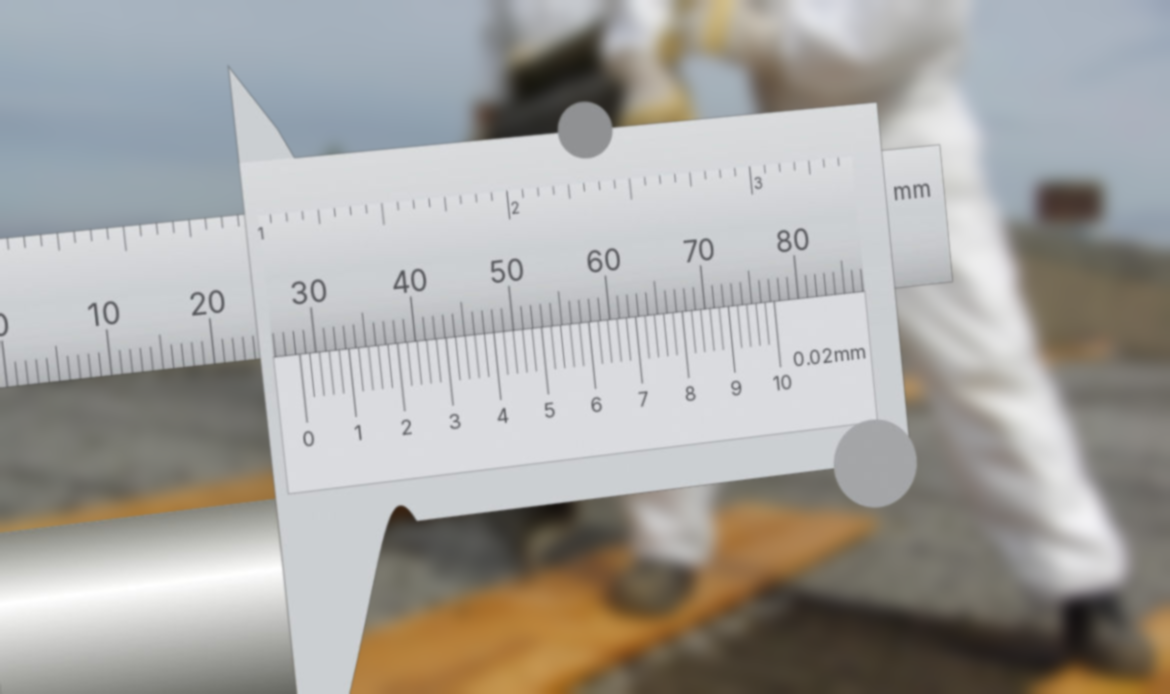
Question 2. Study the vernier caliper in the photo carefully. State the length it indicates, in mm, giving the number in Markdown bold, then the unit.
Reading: **28.4** mm
